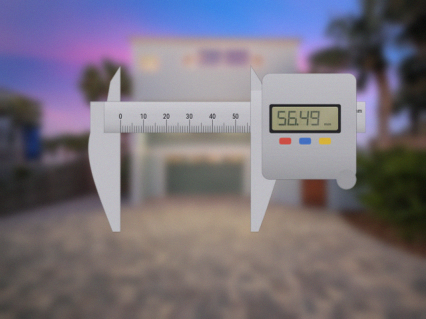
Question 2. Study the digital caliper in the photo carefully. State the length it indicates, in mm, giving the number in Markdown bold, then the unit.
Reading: **56.49** mm
